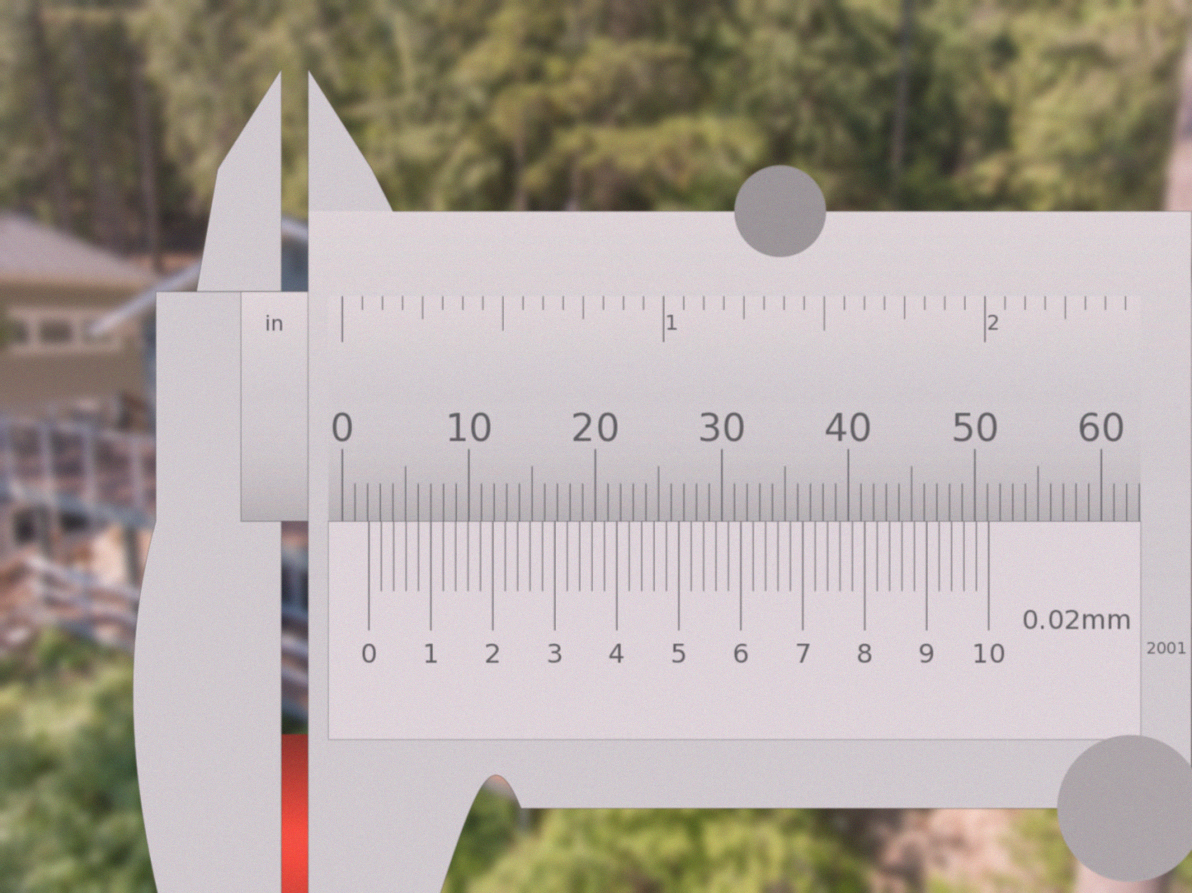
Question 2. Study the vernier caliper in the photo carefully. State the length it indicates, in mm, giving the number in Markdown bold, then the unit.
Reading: **2.1** mm
